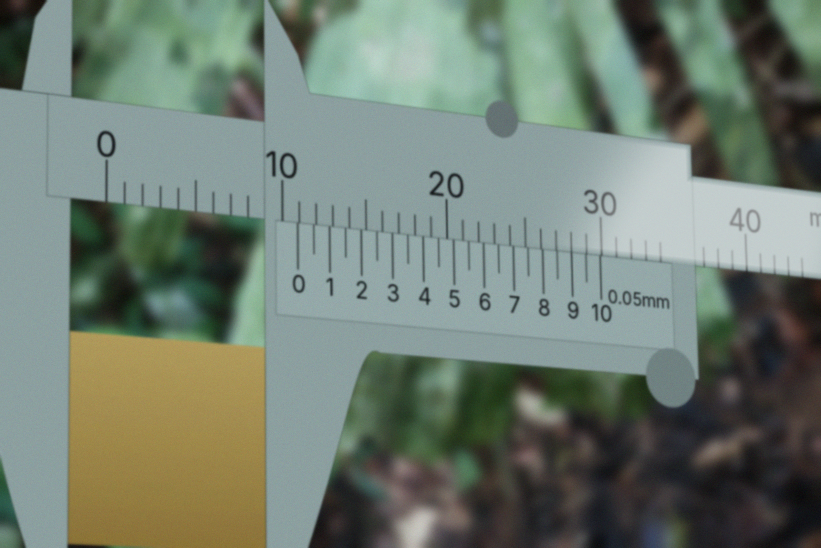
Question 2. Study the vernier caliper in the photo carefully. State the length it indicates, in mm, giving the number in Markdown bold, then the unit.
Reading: **10.9** mm
